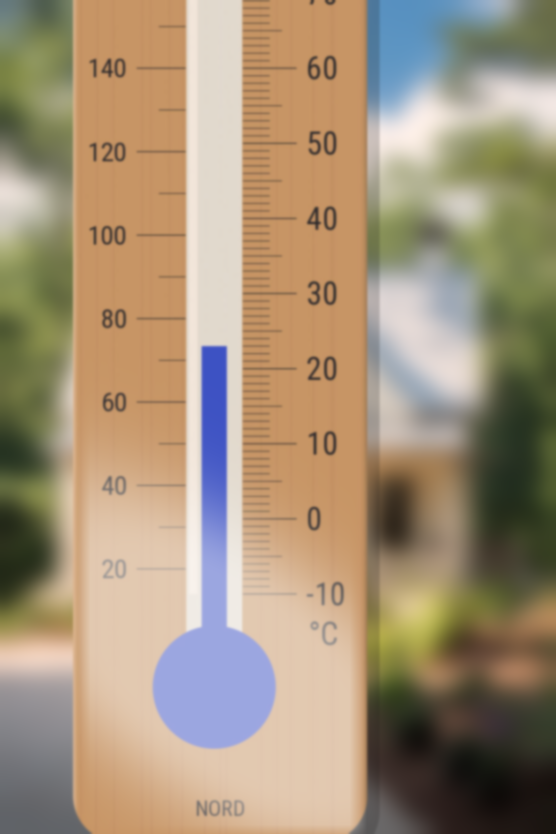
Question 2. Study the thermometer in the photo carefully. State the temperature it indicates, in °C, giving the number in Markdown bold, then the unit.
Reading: **23** °C
